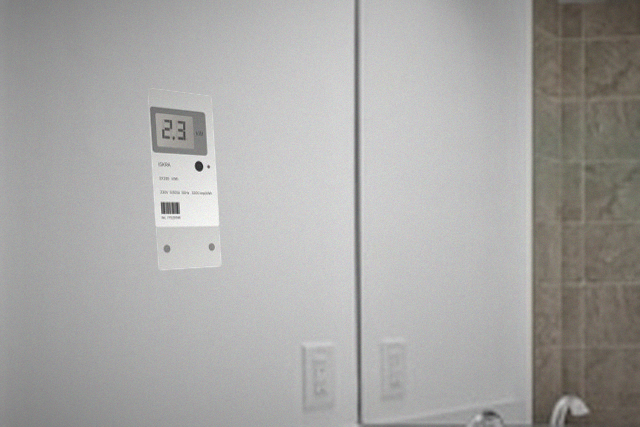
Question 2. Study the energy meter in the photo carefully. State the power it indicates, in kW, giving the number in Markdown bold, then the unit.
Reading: **2.3** kW
